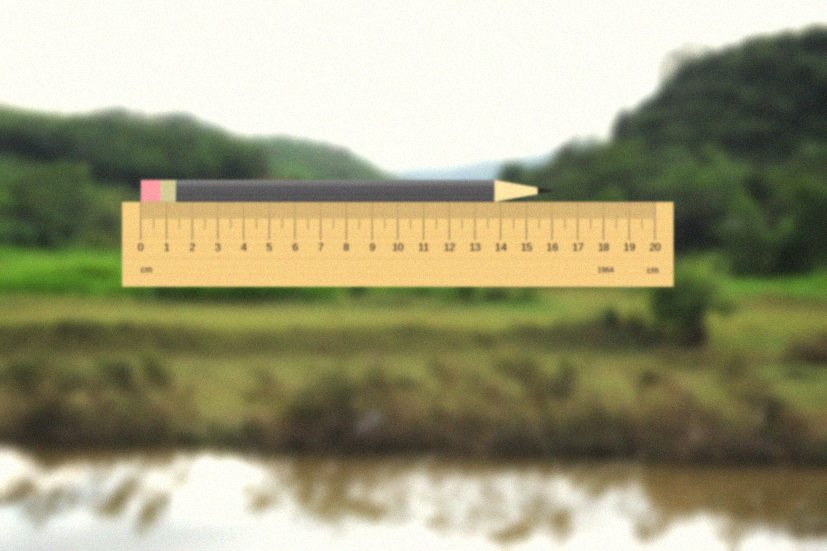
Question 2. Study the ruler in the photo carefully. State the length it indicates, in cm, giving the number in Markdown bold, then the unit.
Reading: **16** cm
